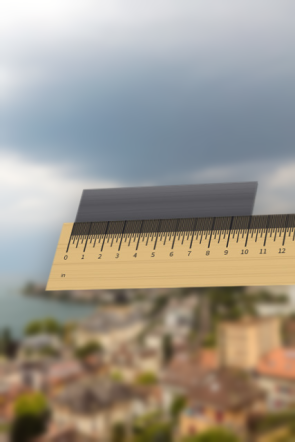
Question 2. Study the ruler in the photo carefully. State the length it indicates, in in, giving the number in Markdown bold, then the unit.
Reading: **10** in
